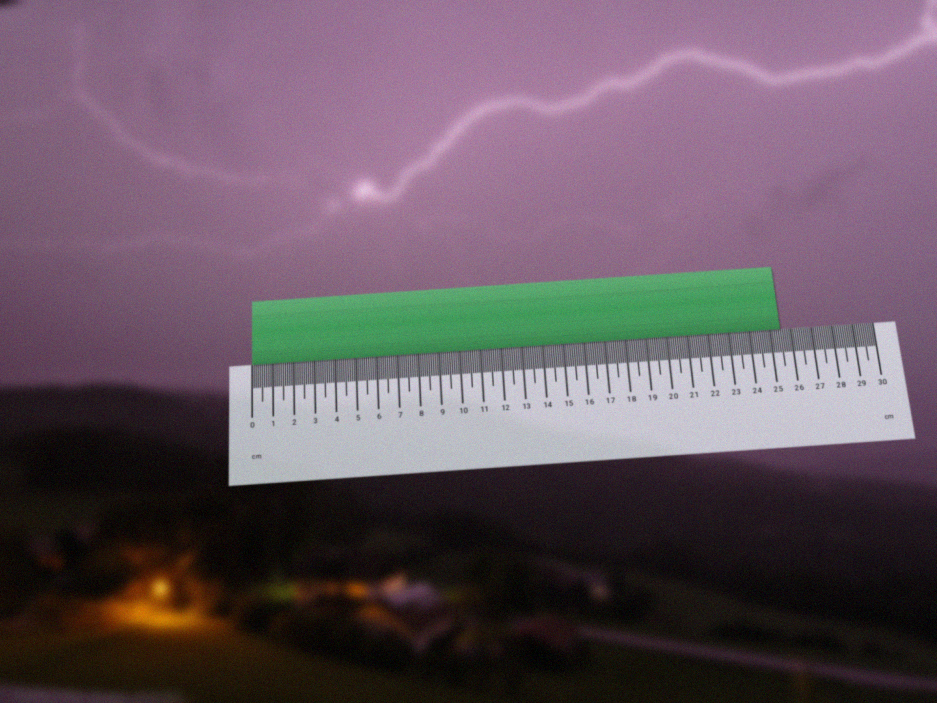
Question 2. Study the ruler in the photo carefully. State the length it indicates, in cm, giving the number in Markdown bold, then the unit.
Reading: **25.5** cm
